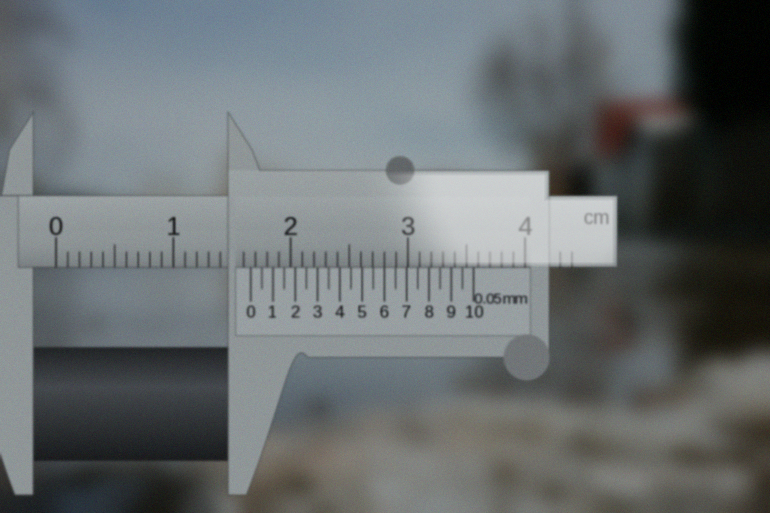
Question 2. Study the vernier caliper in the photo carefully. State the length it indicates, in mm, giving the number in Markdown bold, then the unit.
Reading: **16.6** mm
